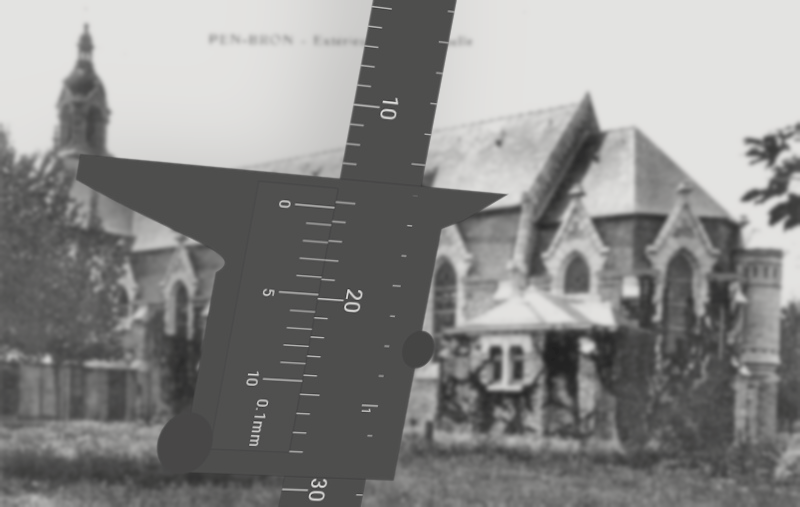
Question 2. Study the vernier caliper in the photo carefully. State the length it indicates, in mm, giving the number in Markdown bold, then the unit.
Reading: **15.3** mm
